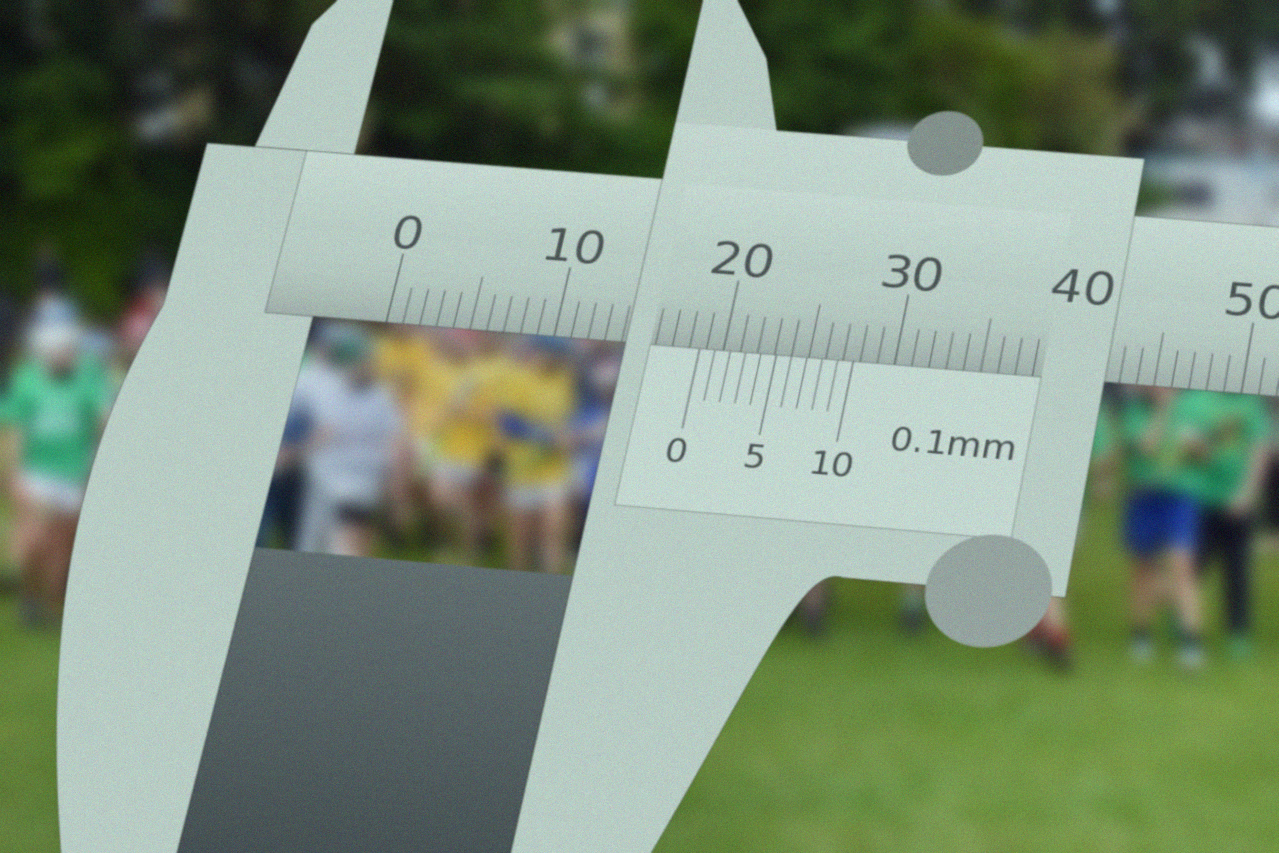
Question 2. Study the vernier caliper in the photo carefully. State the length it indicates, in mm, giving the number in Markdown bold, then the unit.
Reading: **18.6** mm
